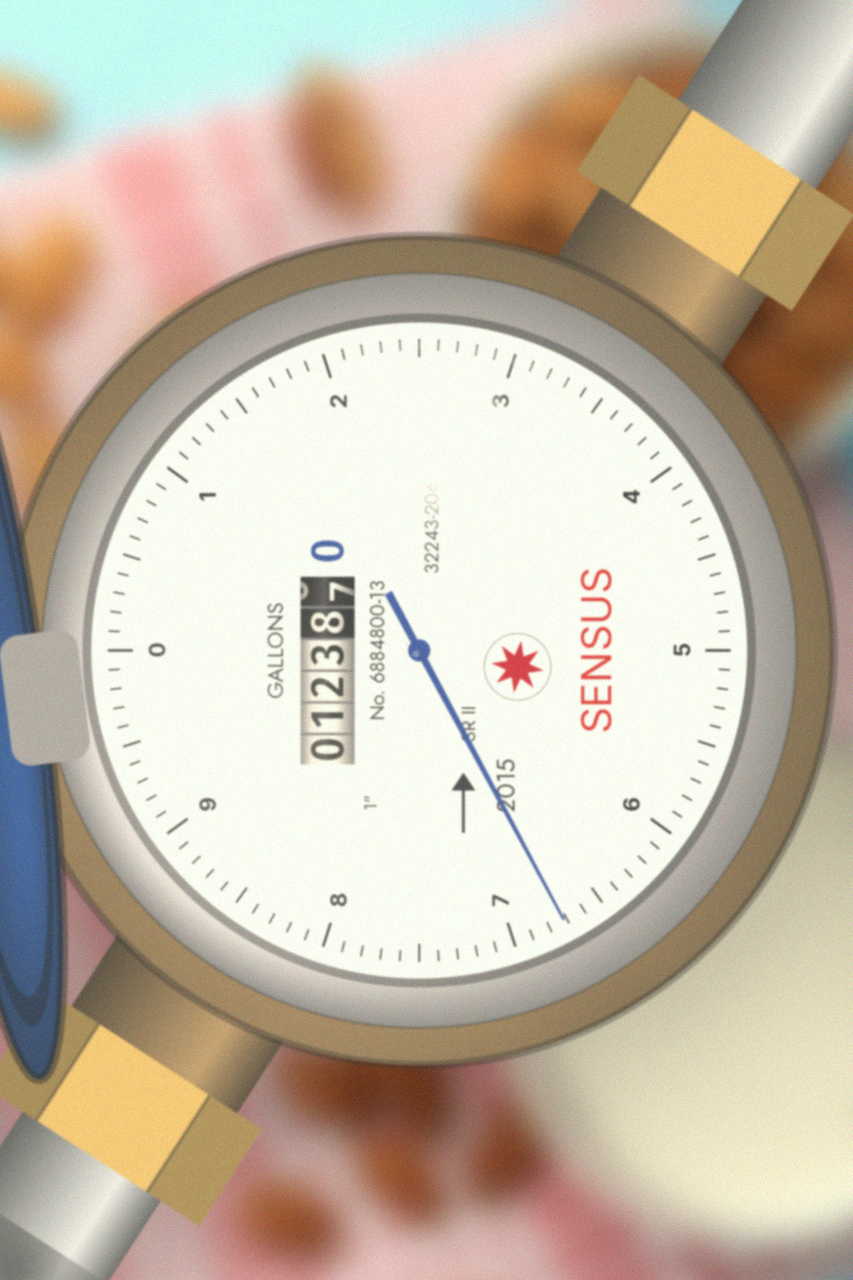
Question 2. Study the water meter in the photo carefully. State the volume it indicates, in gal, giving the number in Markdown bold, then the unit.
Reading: **123866.7** gal
